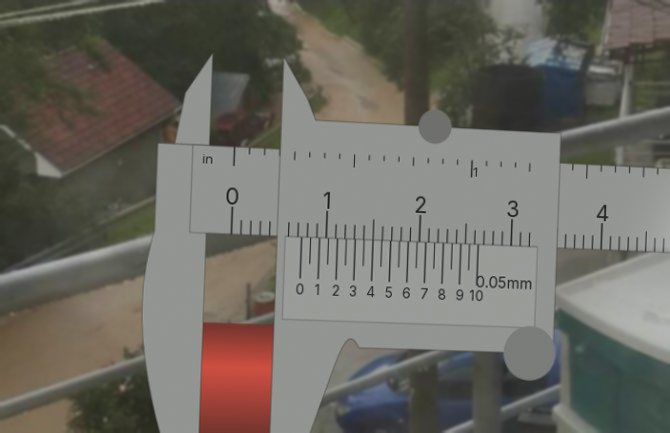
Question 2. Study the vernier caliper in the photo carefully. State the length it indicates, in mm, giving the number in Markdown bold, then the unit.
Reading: **7.4** mm
